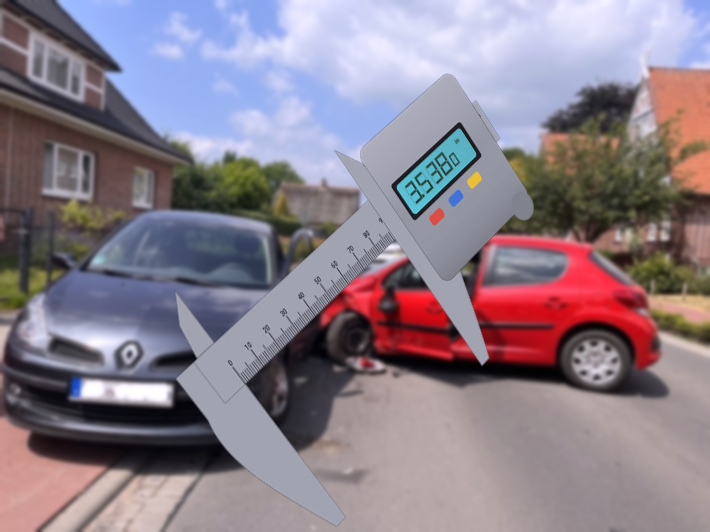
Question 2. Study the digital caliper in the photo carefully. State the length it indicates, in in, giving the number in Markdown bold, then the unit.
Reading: **3.5380** in
